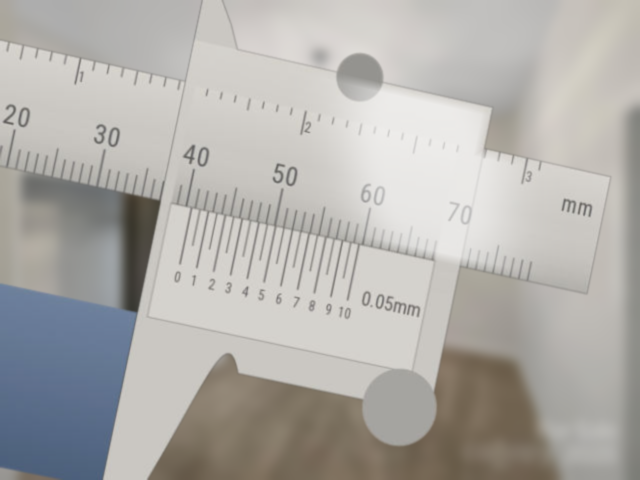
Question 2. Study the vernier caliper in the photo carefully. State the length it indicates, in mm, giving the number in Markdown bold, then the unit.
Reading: **40.6** mm
